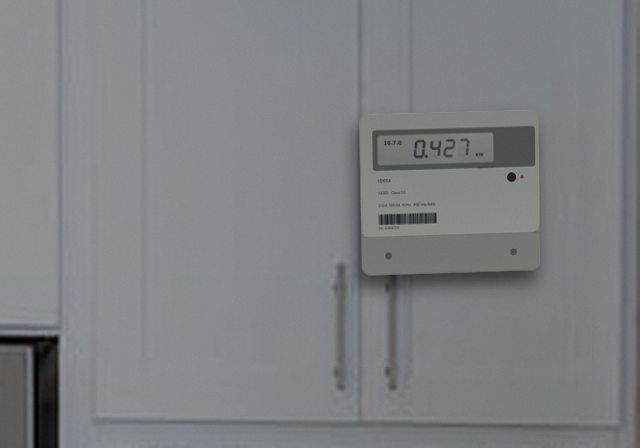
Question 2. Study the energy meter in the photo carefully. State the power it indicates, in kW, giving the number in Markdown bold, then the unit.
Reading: **0.427** kW
